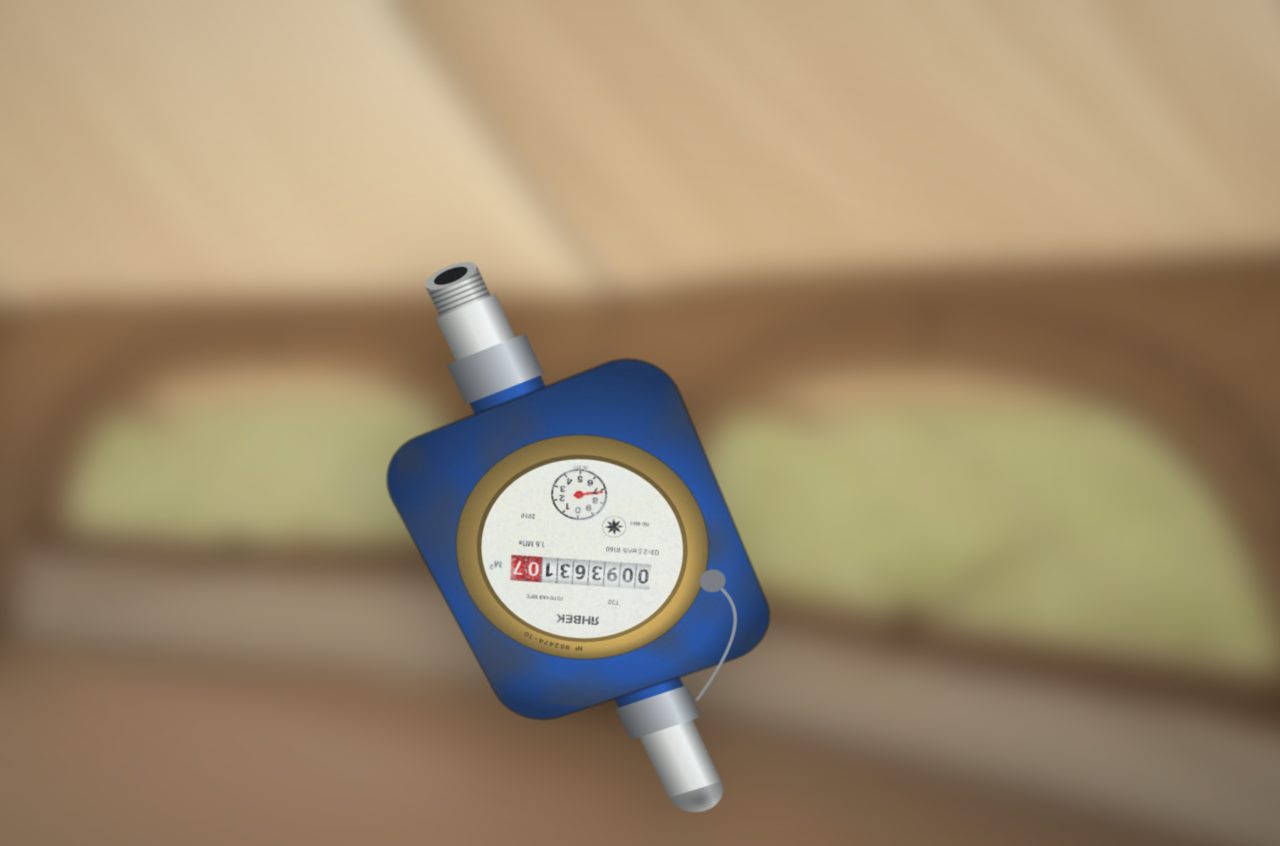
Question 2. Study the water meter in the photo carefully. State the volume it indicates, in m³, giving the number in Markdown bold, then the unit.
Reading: **93631.077** m³
